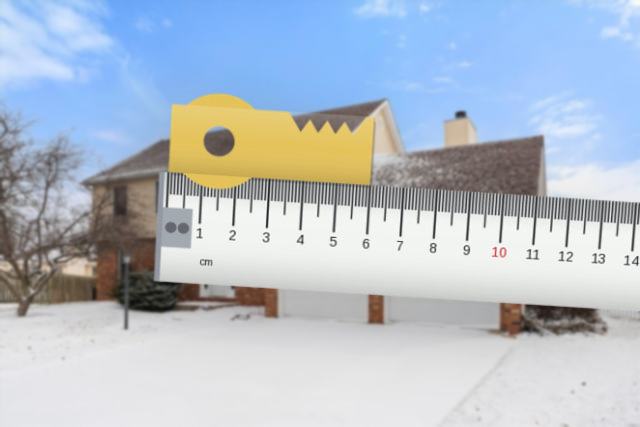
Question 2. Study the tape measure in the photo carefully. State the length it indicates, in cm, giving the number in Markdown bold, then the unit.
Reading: **6** cm
